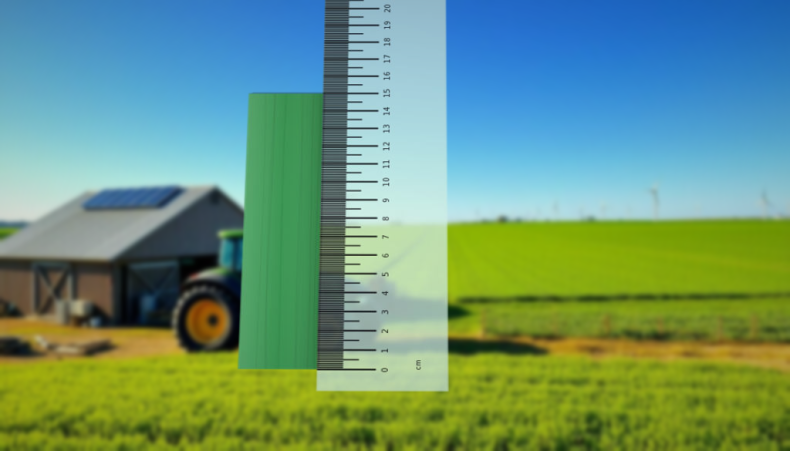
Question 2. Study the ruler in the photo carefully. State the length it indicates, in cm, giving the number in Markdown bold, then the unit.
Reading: **15** cm
